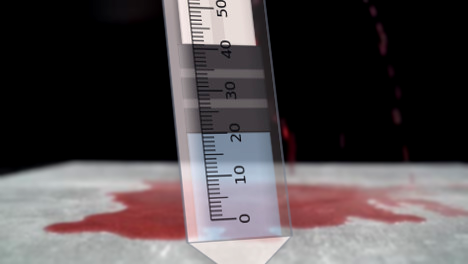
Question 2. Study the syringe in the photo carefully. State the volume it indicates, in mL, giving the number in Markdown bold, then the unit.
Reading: **20** mL
